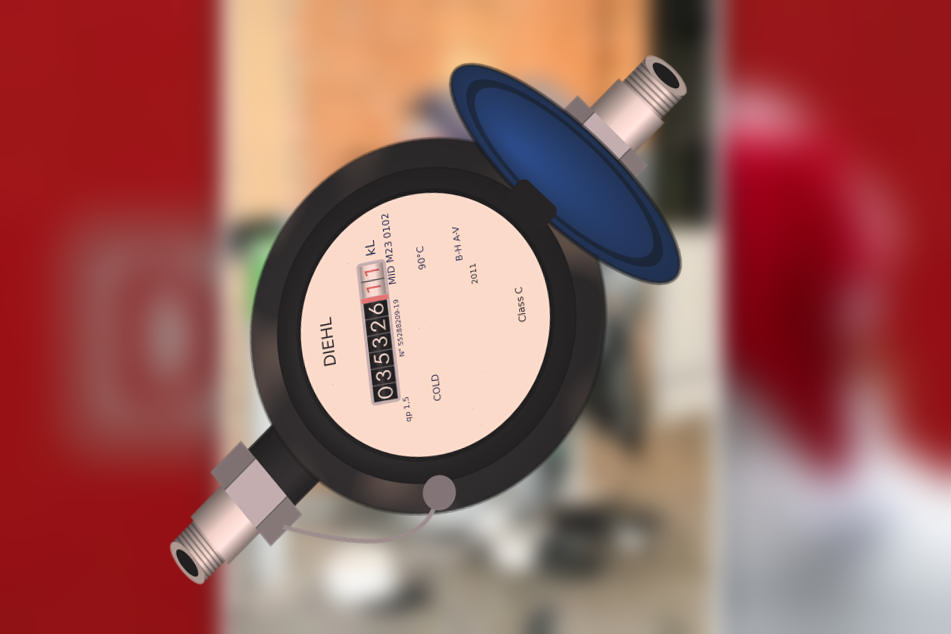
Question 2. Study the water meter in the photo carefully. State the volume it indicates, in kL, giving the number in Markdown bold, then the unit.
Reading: **35326.11** kL
